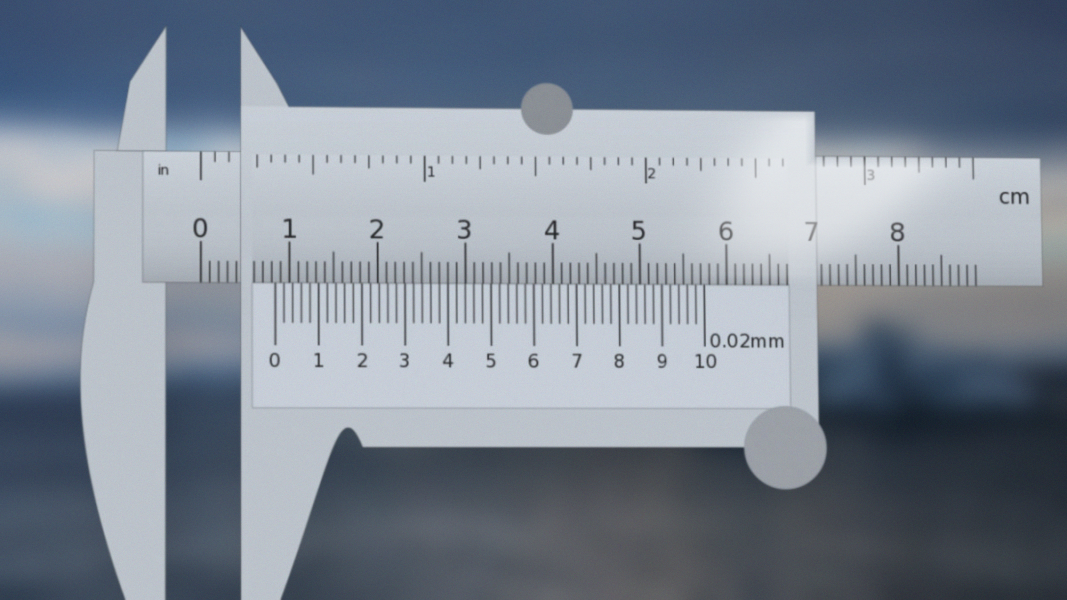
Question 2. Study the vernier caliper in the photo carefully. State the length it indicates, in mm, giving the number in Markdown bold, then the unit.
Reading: **8.4** mm
